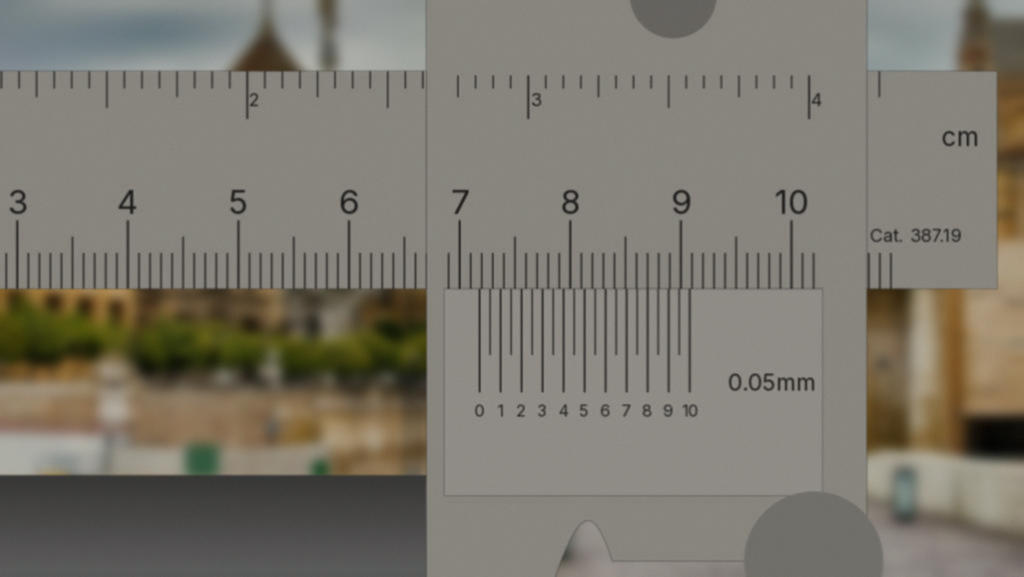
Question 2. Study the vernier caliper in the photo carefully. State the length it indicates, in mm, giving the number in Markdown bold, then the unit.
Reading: **71.8** mm
